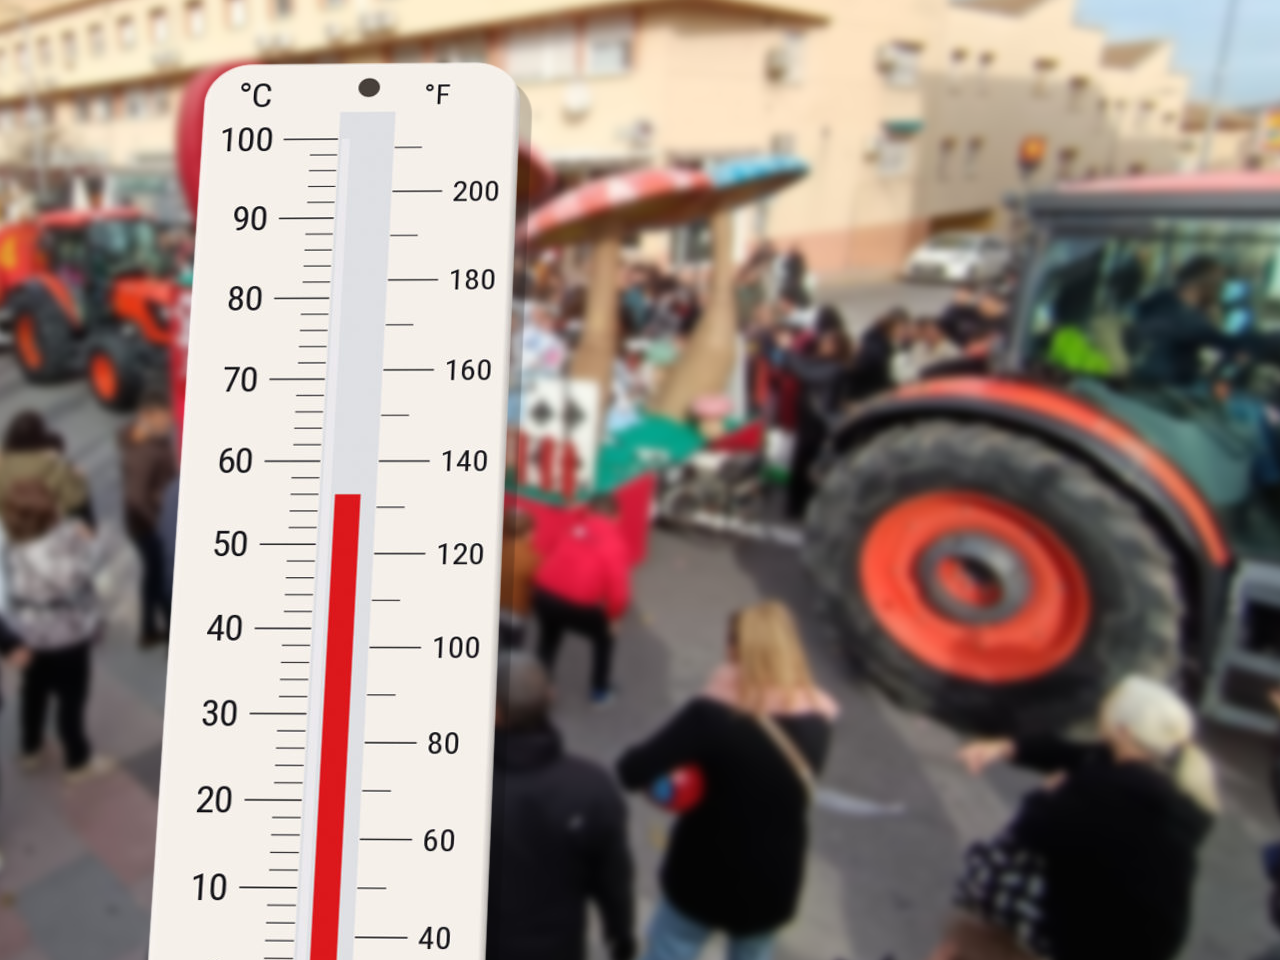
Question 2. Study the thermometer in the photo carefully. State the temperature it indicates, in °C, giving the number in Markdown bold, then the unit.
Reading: **56** °C
